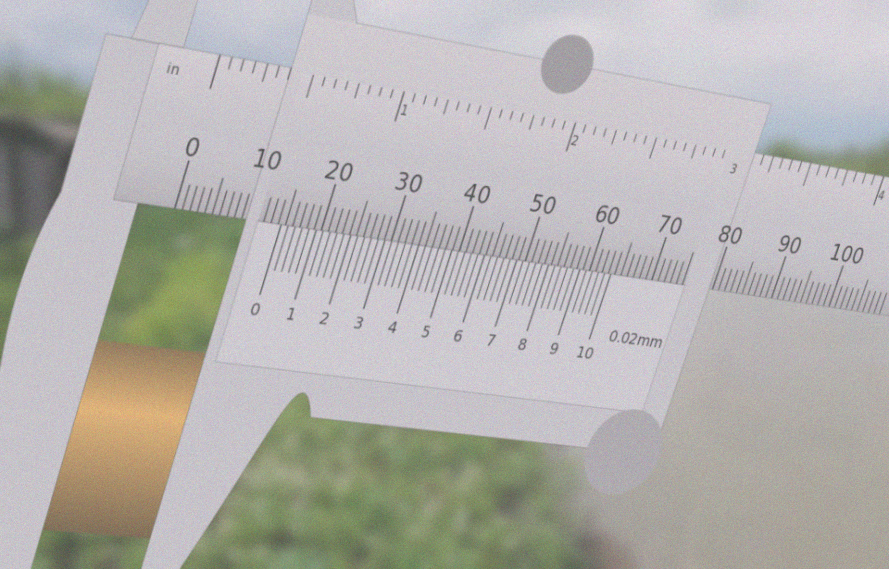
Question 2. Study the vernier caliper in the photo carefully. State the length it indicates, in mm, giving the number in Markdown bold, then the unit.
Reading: **14.4** mm
